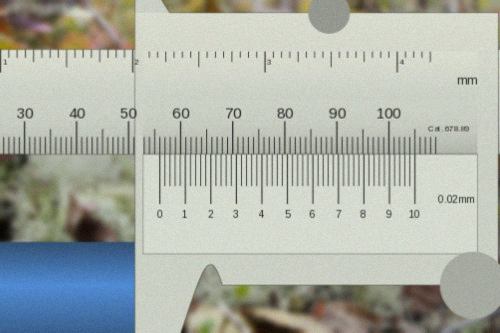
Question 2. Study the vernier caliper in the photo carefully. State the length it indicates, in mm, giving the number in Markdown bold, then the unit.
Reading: **56.0** mm
